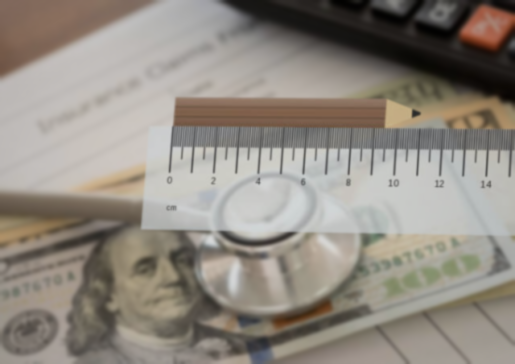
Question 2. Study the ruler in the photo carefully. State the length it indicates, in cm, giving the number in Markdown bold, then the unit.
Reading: **11** cm
